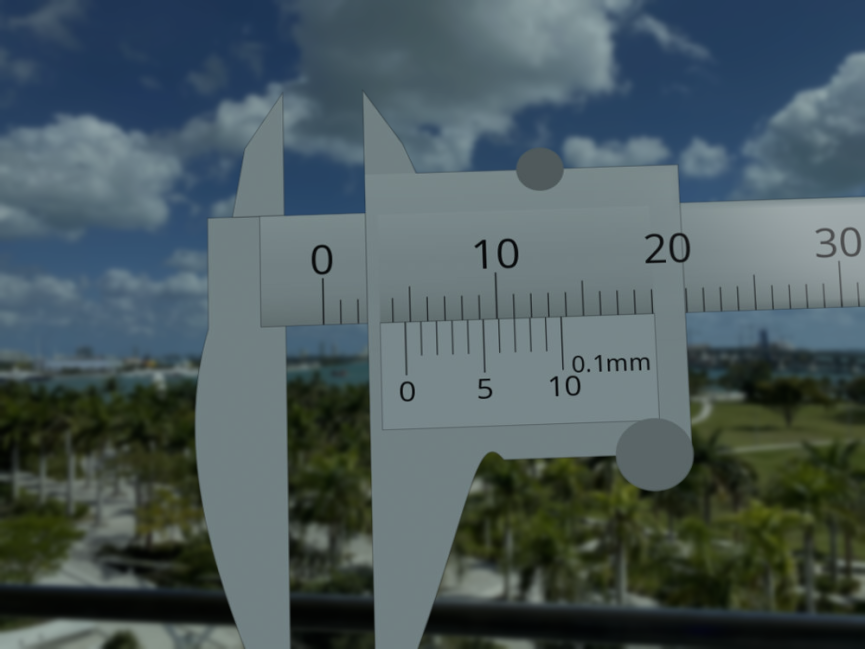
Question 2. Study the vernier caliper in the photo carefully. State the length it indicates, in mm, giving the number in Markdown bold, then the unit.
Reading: **4.7** mm
